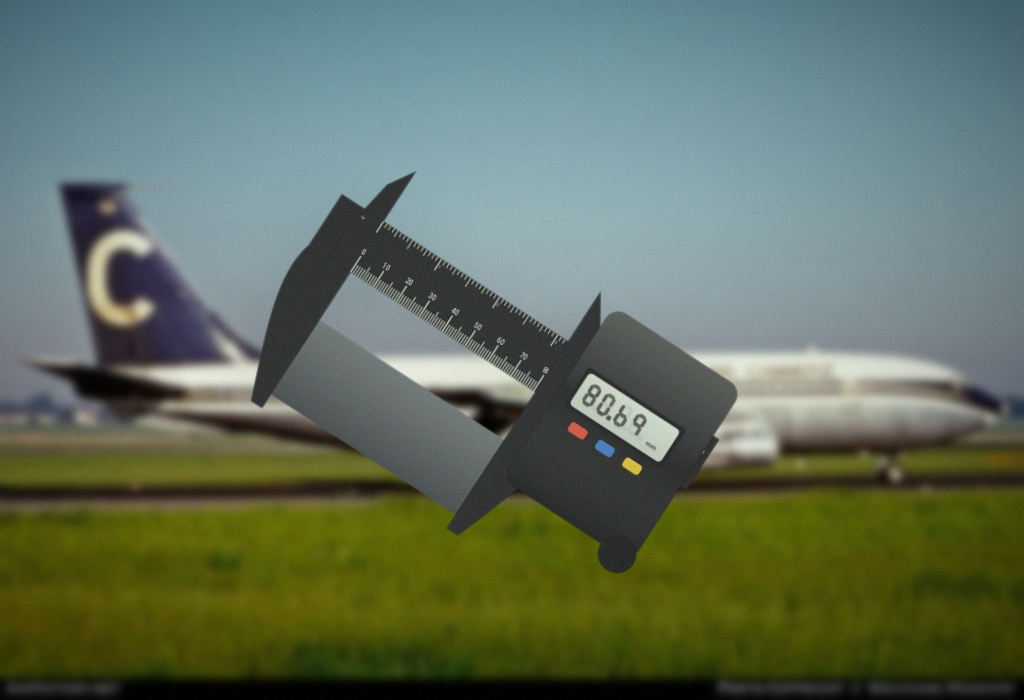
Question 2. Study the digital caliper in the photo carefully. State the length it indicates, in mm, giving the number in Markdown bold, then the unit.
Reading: **80.69** mm
